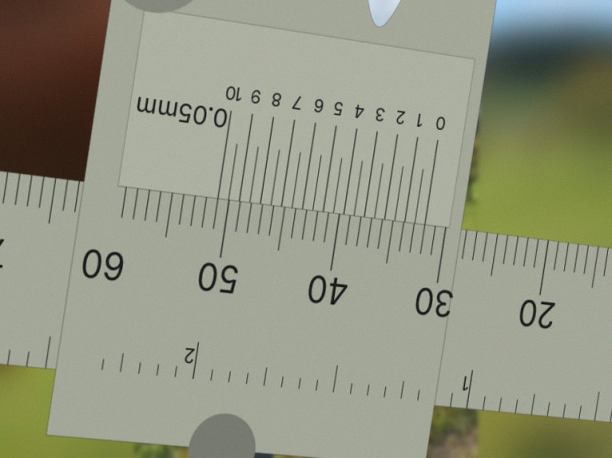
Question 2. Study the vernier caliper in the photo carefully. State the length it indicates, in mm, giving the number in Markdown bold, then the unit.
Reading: **32.0** mm
